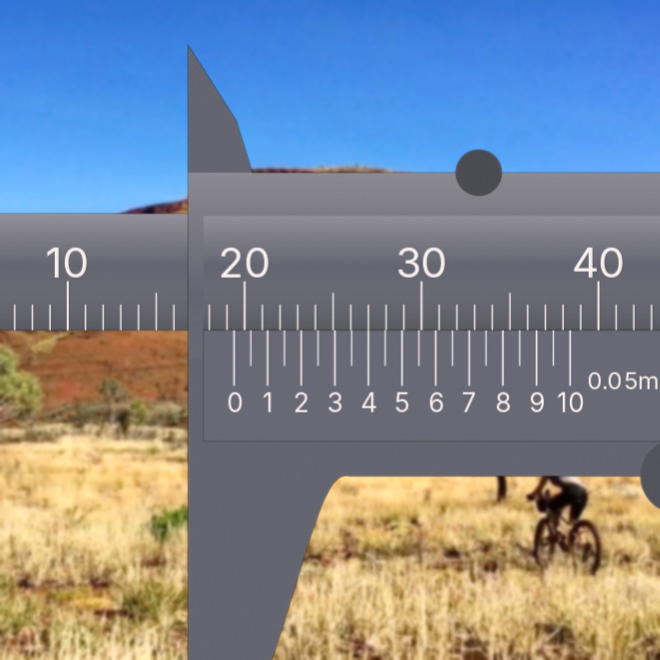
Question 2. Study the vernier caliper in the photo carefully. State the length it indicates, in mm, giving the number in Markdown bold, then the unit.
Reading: **19.4** mm
